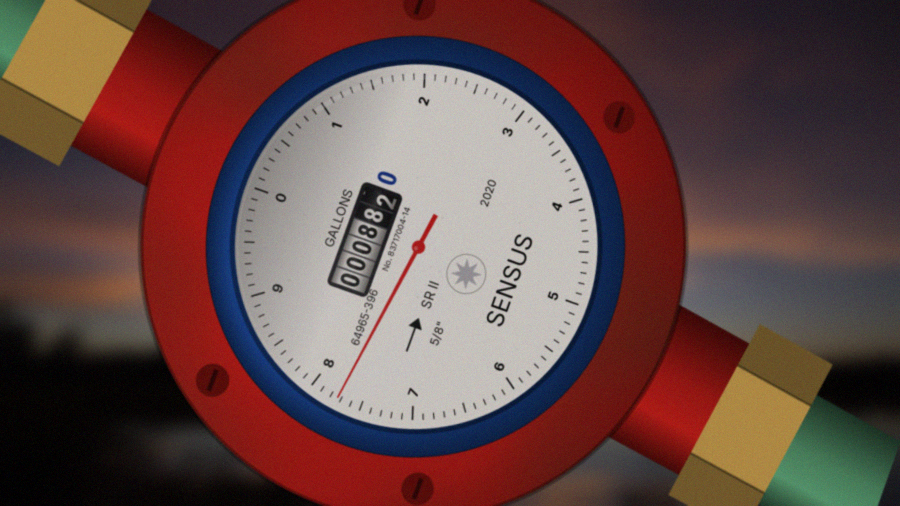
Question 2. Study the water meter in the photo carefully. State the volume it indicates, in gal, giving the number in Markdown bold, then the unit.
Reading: **8817.7** gal
